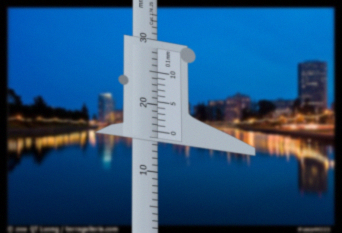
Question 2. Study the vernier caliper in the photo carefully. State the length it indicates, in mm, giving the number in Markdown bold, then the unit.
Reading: **16.0** mm
